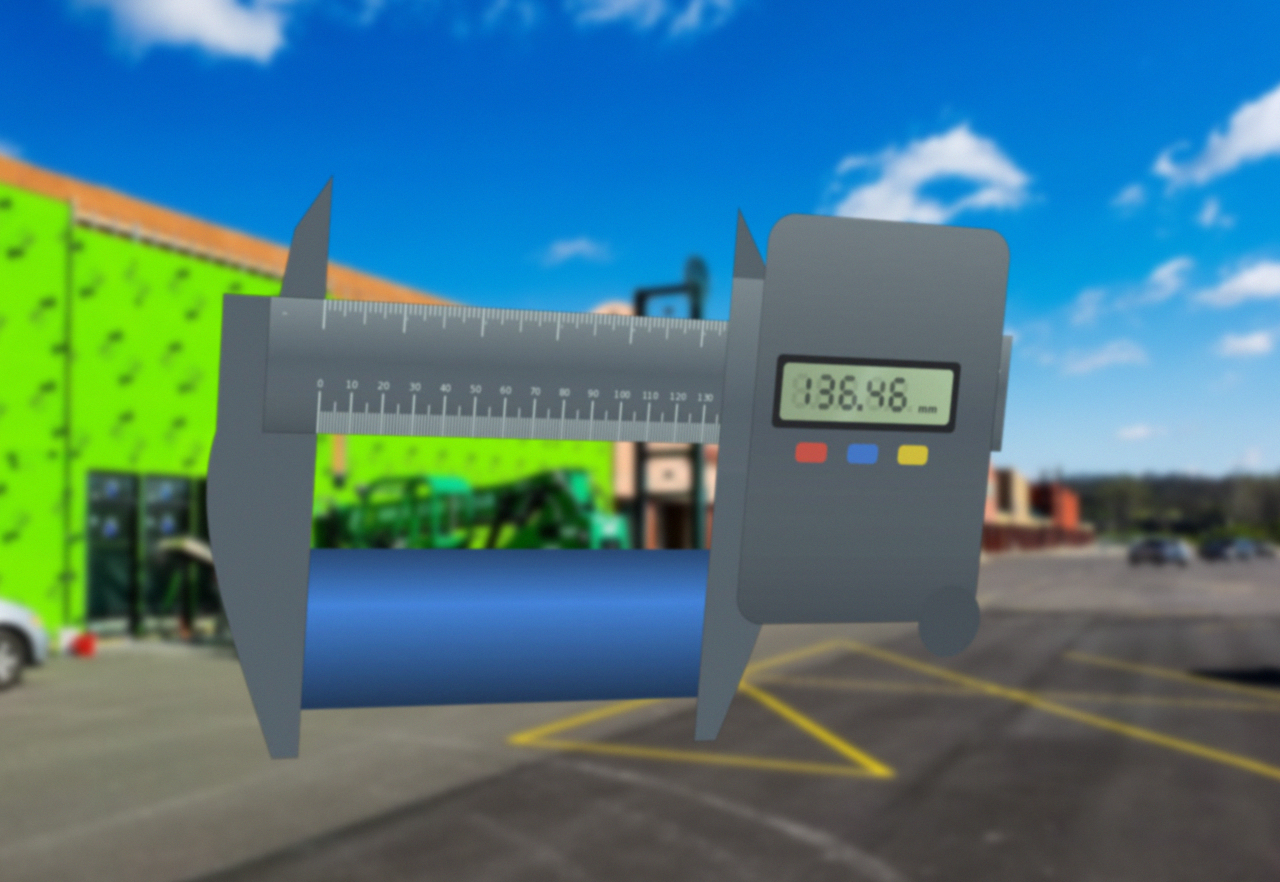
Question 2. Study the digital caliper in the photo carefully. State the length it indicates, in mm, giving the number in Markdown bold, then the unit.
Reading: **136.46** mm
